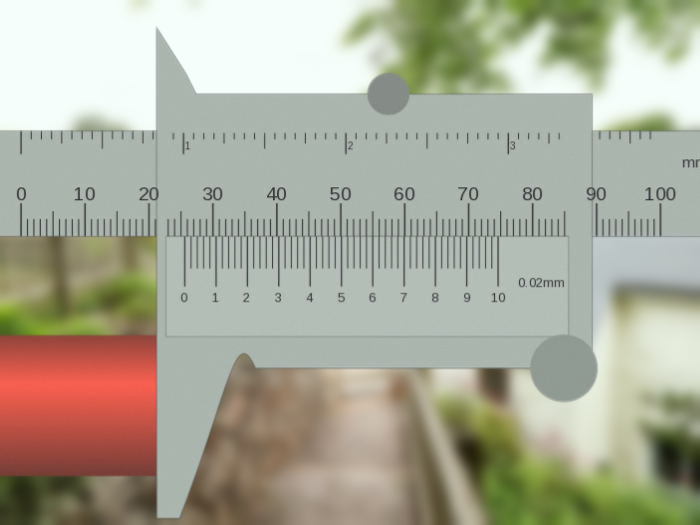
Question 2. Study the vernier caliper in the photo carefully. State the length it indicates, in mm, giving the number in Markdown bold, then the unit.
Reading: **25.6** mm
